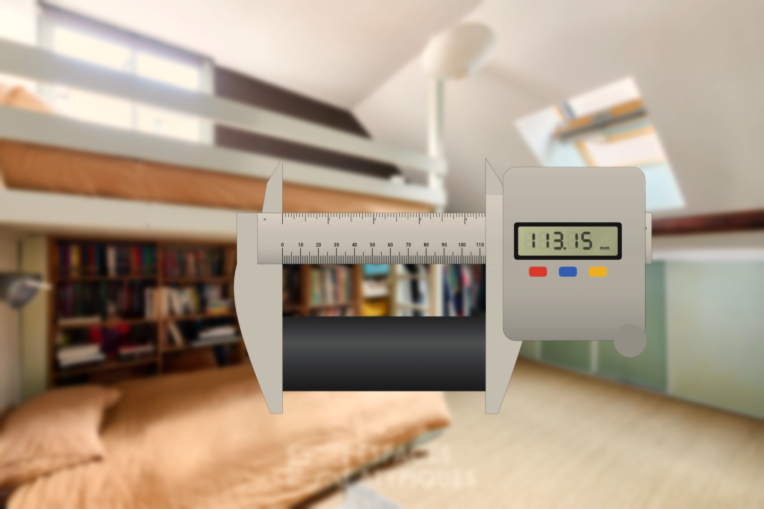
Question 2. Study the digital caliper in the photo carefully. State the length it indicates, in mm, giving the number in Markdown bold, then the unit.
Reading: **113.15** mm
